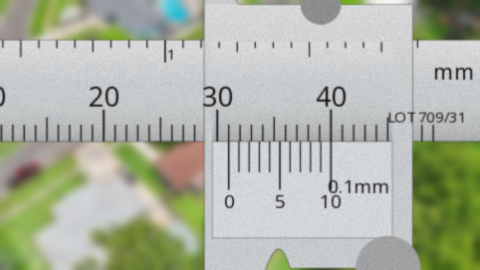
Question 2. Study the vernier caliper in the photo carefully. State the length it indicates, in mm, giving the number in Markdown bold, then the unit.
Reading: **31.0** mm
